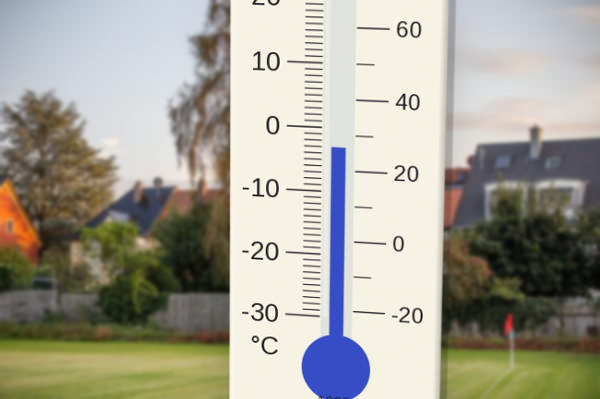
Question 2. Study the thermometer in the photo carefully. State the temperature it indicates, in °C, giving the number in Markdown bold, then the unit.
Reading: **-3** °C
